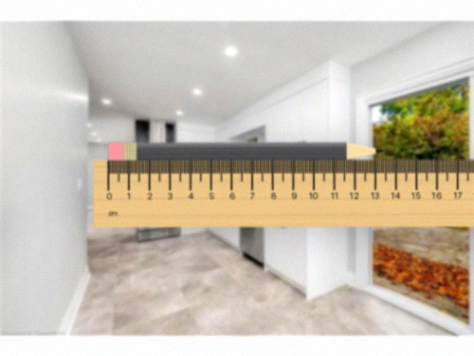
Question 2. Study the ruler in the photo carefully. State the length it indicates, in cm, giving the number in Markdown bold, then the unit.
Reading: **13.5** cm
